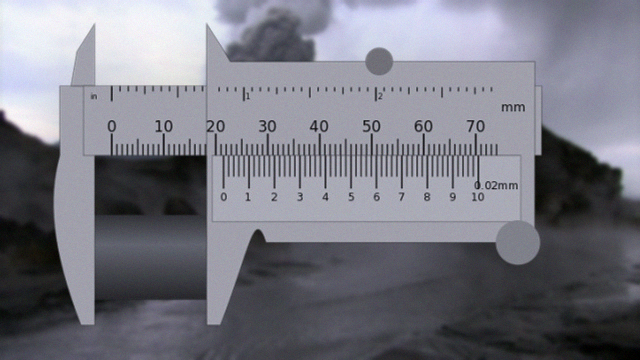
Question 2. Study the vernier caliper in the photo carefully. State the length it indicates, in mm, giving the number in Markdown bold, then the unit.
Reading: **21.5** mm
